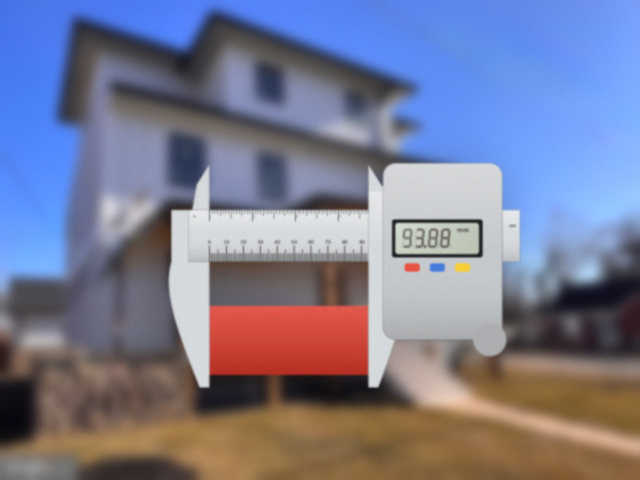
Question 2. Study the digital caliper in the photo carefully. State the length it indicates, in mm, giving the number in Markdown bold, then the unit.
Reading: **93.88** mm
